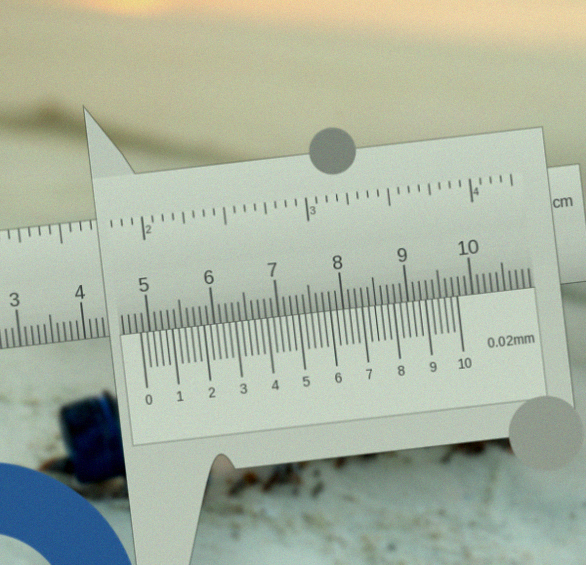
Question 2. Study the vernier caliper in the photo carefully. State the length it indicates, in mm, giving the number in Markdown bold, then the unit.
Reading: **48.6** mm
